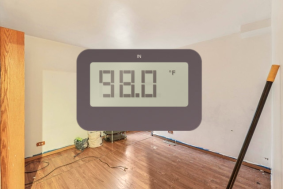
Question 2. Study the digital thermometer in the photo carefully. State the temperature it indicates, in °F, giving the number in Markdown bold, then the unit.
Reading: **98.0** °F
